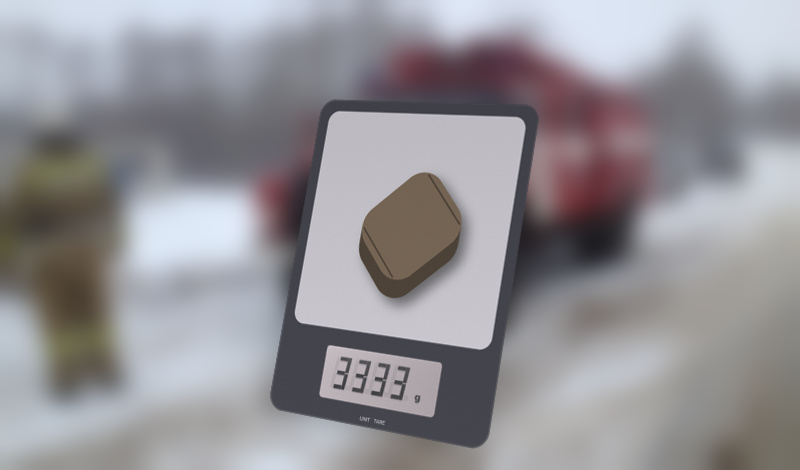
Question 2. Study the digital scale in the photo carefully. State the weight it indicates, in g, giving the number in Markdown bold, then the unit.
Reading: **3333** g
